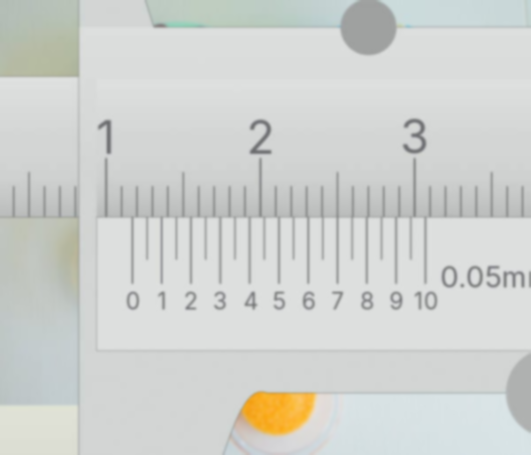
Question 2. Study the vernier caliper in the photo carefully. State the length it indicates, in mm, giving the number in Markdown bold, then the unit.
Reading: **11.7** mm
